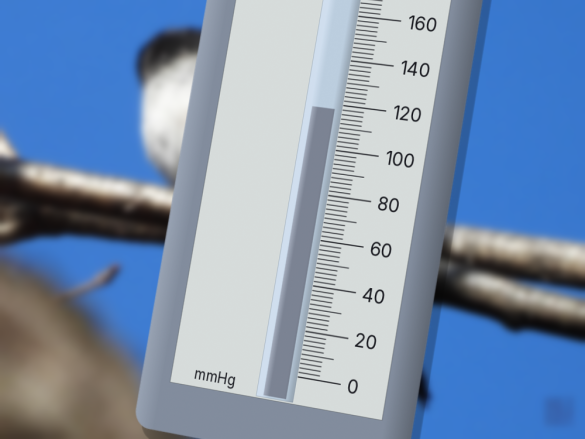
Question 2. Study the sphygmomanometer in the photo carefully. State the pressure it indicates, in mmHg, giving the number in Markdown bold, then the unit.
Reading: **118** mmHg
